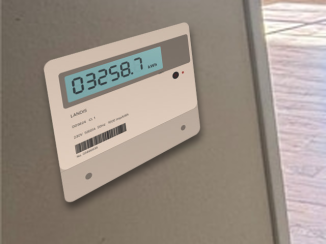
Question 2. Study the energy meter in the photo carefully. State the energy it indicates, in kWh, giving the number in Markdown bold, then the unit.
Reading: **3258.7** kWh
